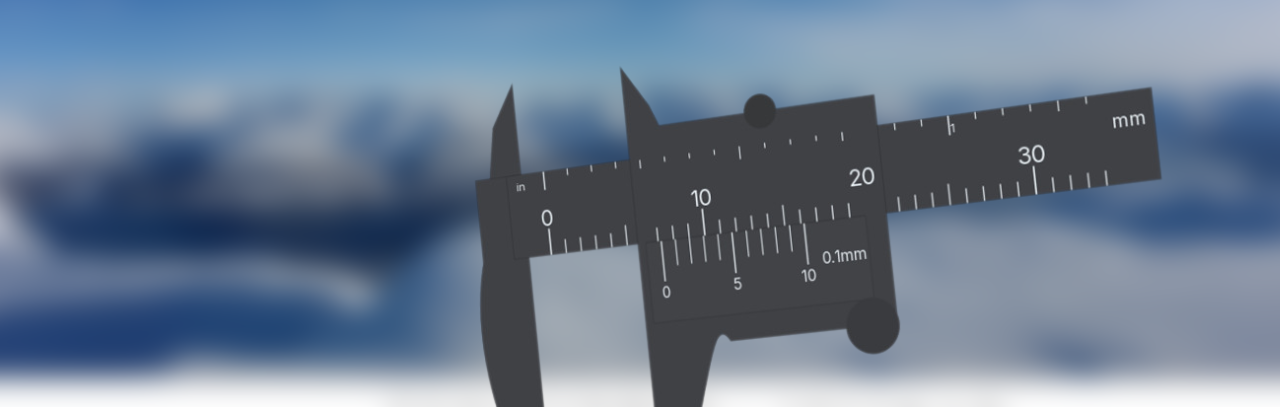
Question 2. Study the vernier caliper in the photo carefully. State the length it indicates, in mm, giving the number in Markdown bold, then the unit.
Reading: **7.2** mm
